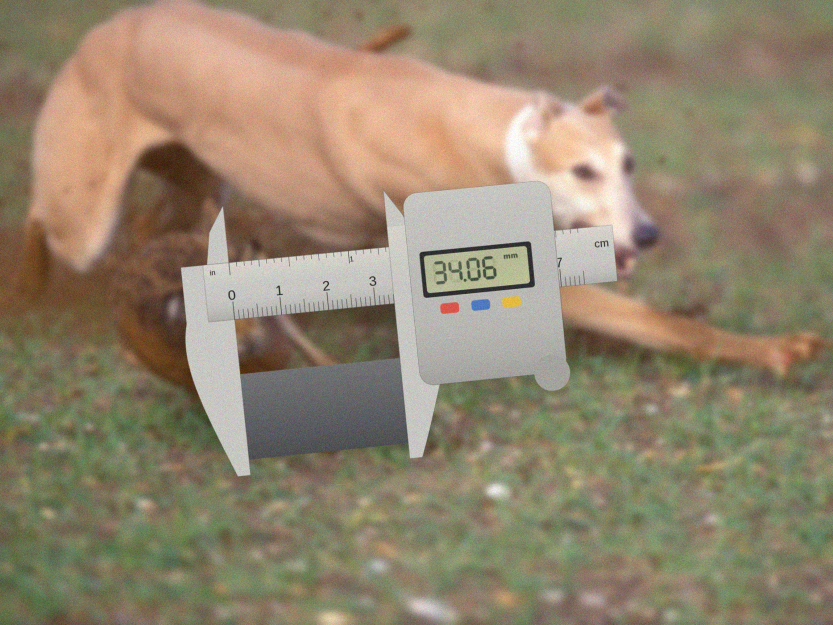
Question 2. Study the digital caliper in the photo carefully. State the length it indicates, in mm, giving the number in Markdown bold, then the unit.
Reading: **34.06** mm
